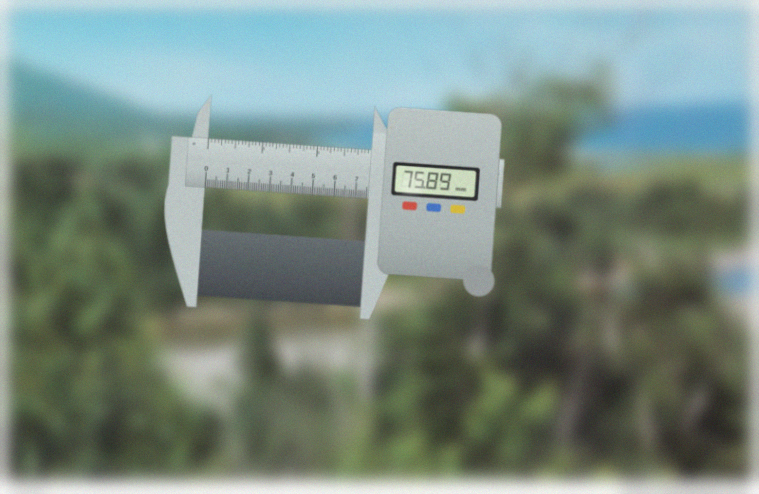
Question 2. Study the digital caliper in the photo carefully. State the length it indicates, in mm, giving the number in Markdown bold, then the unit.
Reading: **75.89** mm
